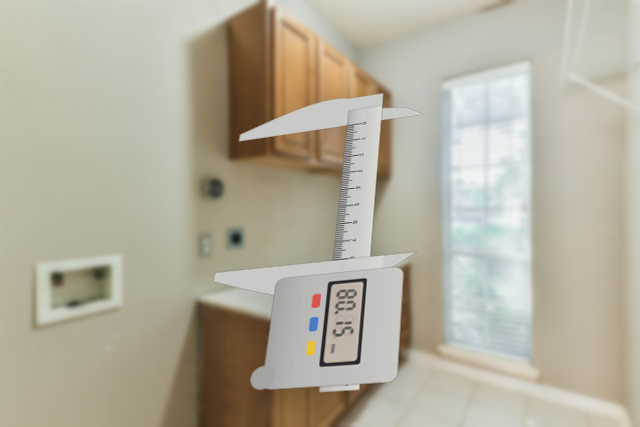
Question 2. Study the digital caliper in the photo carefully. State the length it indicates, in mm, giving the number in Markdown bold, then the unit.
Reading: **80.15** mm
